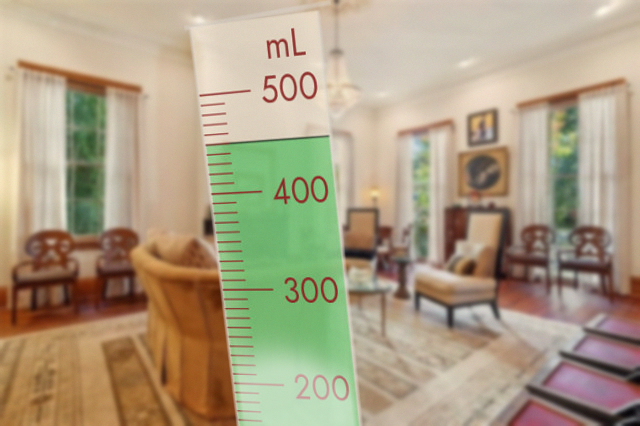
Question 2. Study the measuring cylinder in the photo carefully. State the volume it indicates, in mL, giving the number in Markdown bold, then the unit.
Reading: **450** mL
